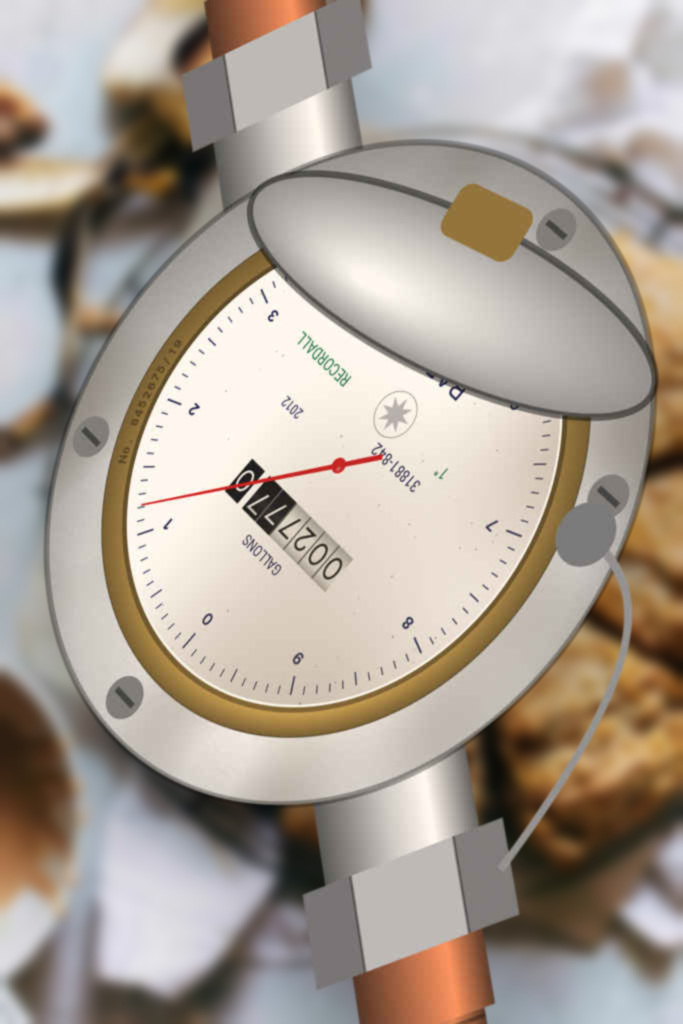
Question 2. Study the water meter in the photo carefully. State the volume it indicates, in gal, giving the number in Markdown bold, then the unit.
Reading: **27771.2** gal
